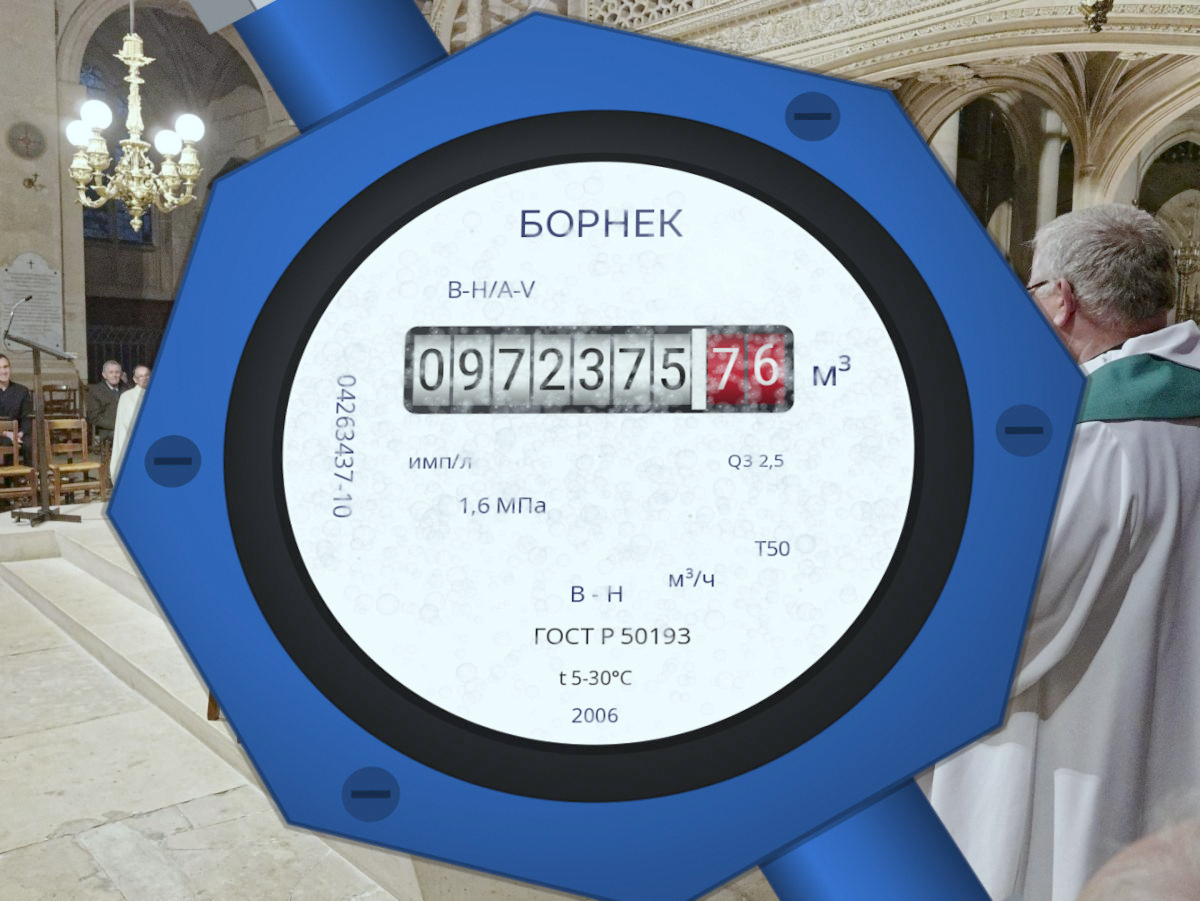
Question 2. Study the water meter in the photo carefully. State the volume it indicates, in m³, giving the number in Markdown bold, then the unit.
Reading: **972375.76** m³
